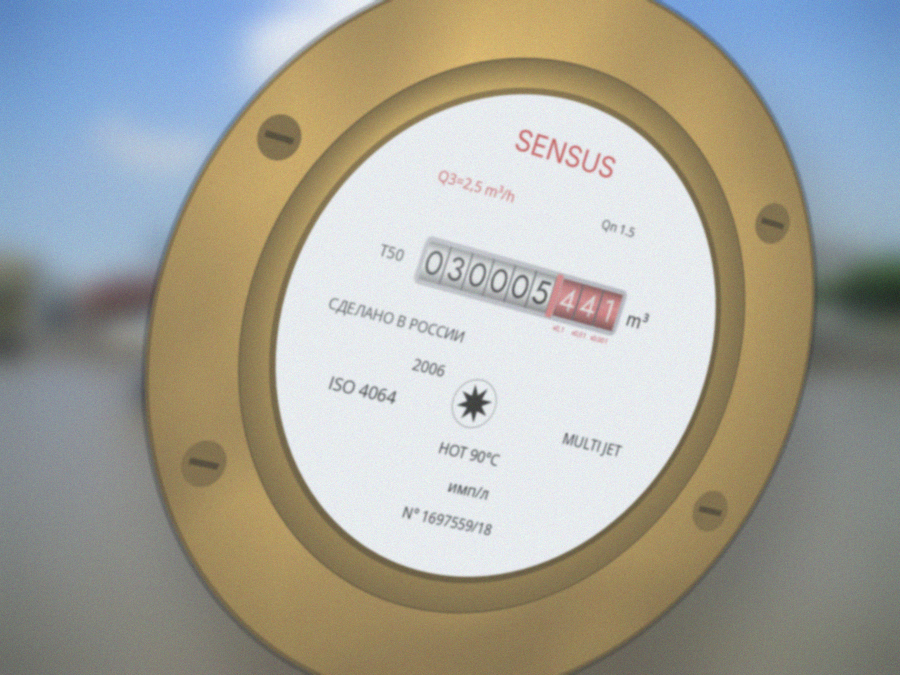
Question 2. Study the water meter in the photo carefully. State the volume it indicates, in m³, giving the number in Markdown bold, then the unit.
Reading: **30005.441** m³
